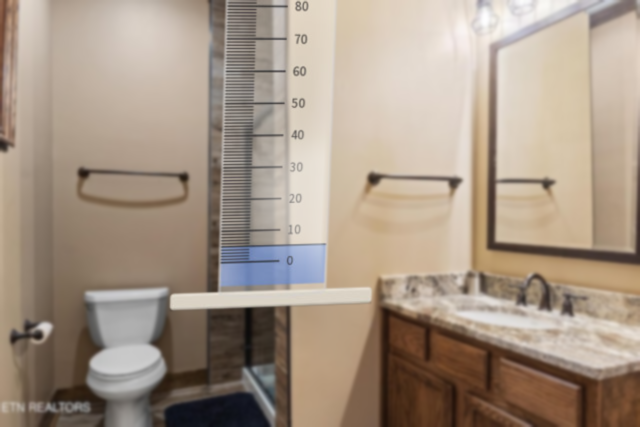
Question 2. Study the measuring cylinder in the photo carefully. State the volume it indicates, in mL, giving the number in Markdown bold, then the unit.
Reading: **5** mL
